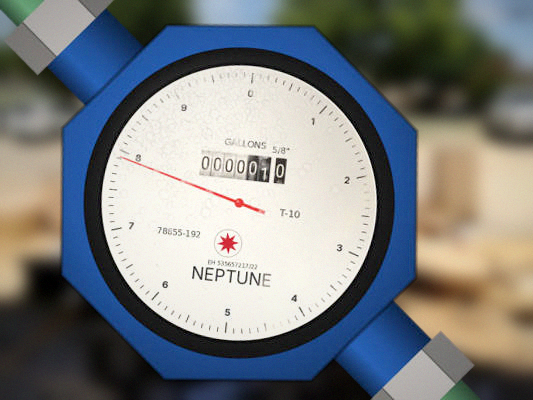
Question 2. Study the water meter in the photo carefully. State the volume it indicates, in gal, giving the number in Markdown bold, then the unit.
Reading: **7.9** gal
